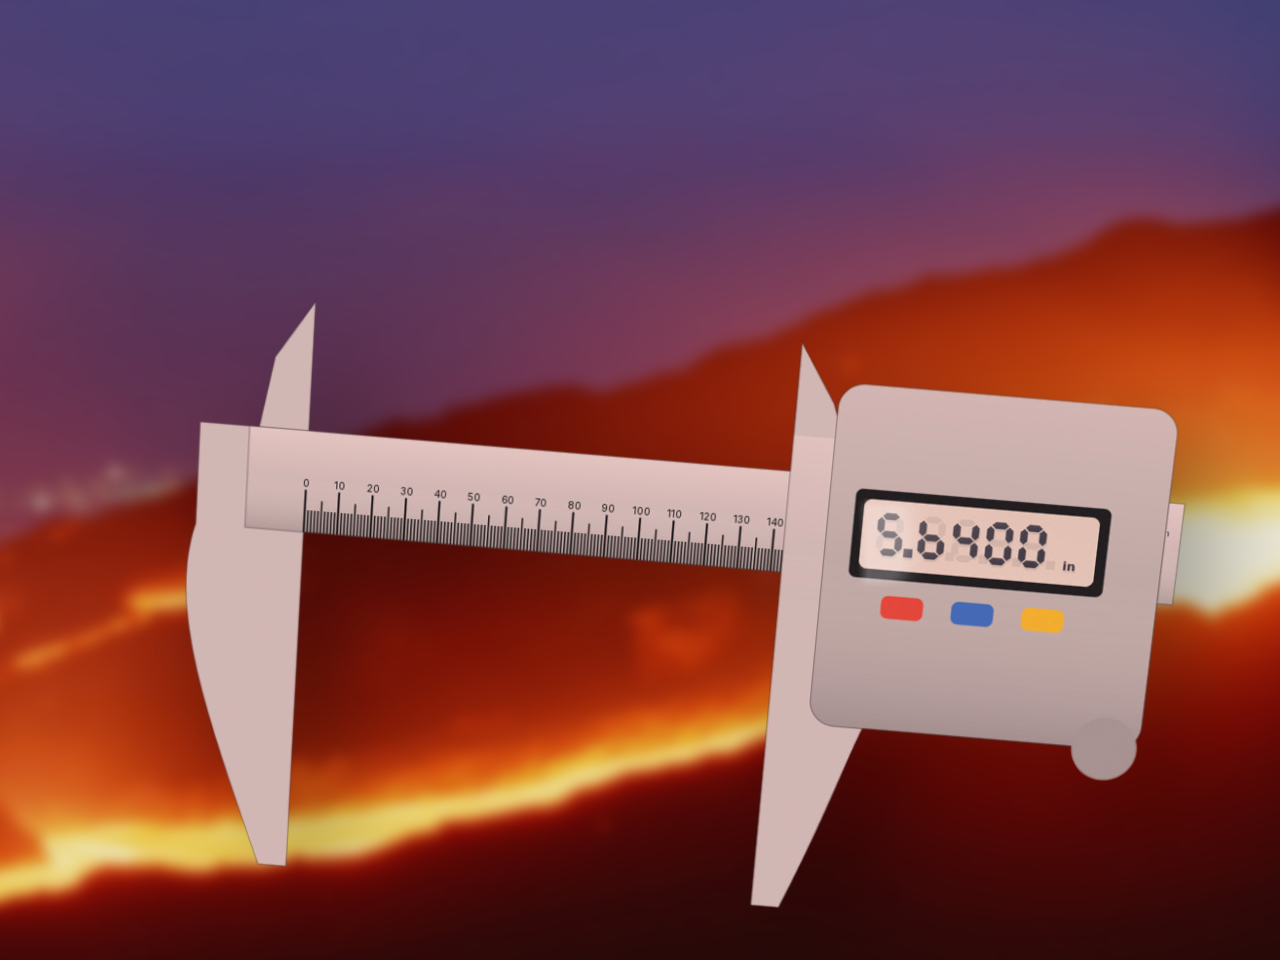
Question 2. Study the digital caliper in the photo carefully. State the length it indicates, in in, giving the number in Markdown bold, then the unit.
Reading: **5.6400** in
